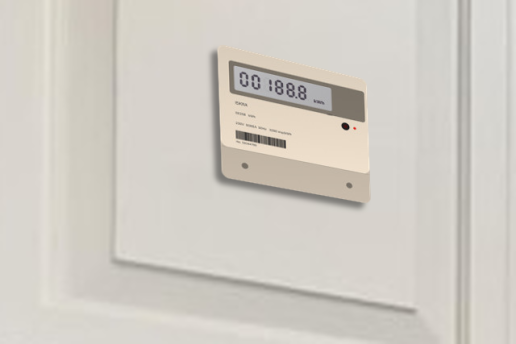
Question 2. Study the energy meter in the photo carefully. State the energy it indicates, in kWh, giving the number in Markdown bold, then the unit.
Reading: **188.8** kWh
